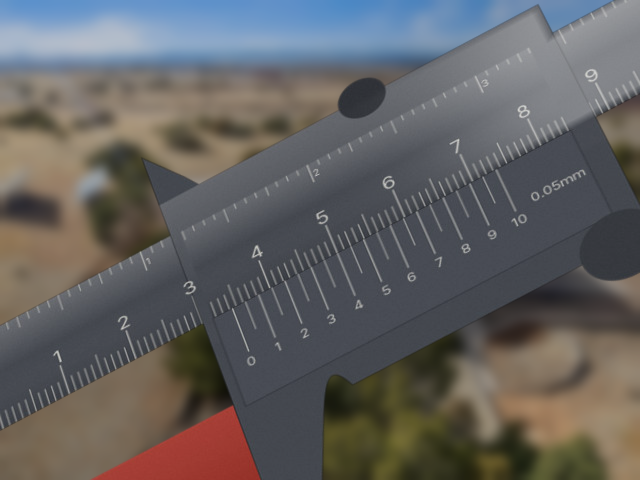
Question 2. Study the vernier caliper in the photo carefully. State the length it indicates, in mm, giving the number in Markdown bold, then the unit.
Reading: **34.4** mm
